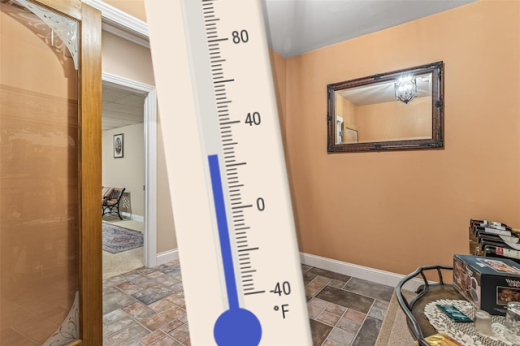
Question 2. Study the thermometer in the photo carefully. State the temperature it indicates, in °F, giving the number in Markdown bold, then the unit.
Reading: **26** °F
